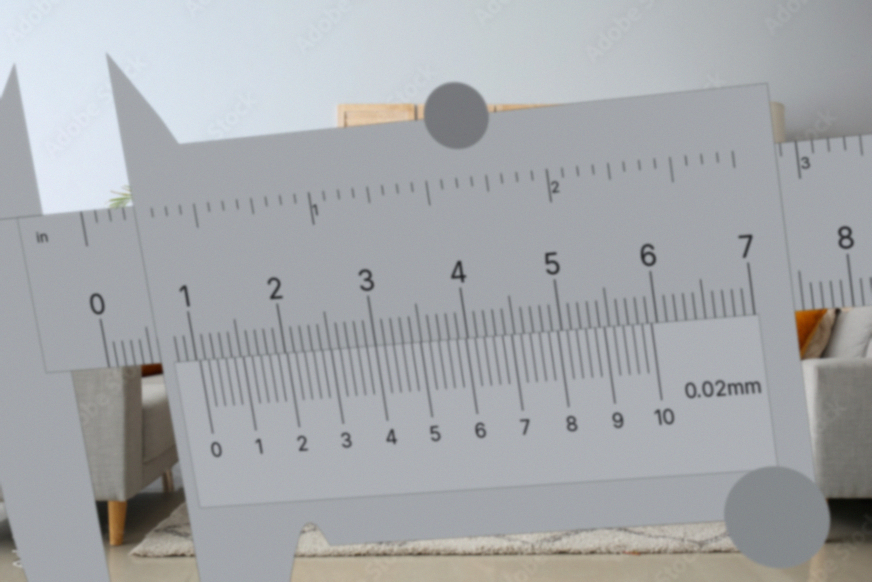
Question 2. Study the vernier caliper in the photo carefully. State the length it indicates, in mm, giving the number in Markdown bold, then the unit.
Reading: **10.4** mm
